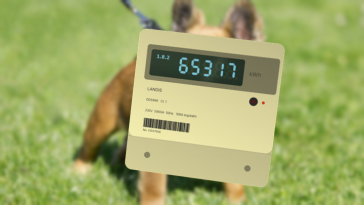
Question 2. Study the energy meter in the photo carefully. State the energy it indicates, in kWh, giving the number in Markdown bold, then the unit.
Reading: **65317** kWh
